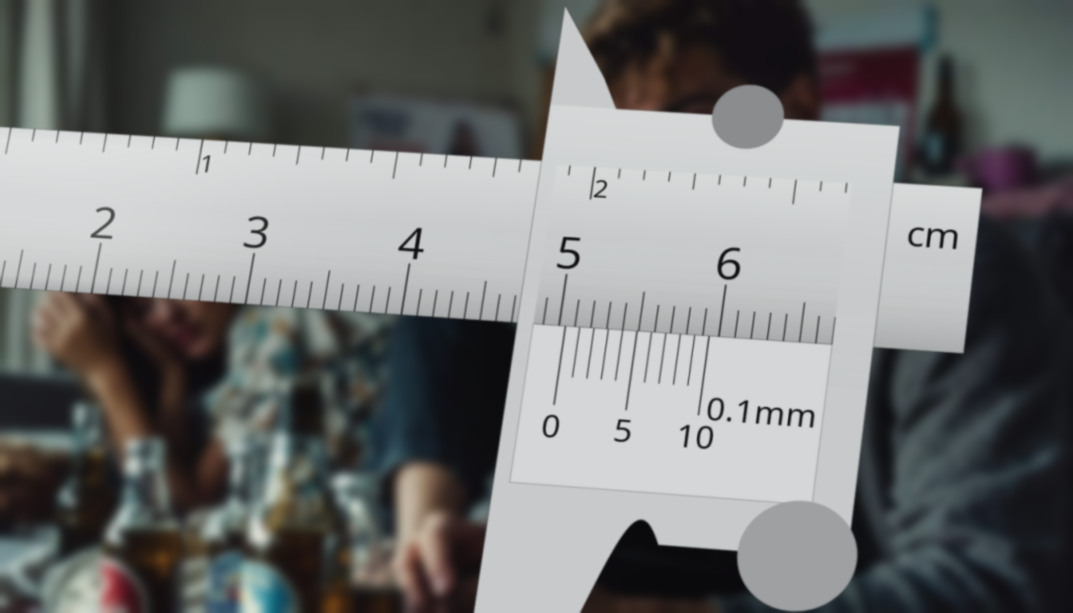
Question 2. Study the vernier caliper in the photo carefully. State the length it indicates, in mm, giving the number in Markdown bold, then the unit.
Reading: **50.4** mm
